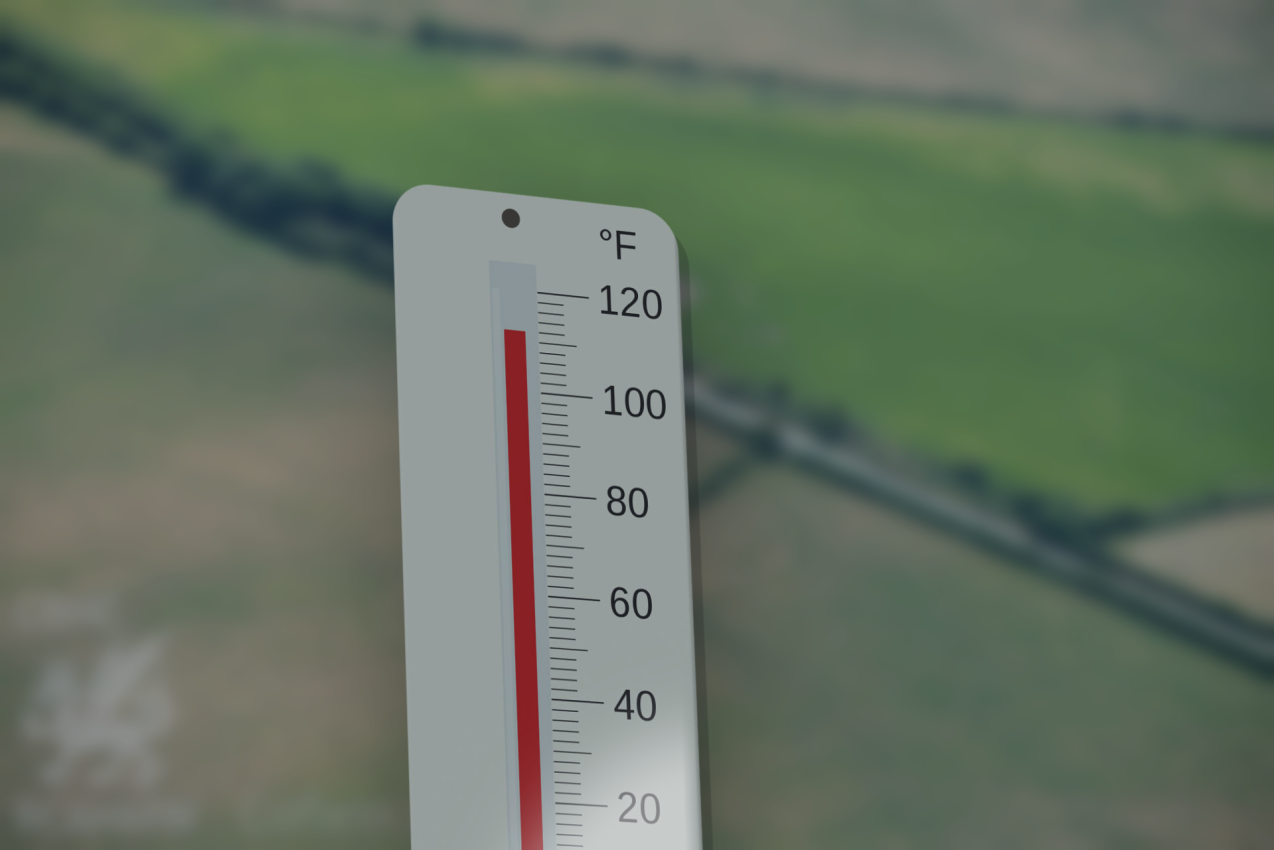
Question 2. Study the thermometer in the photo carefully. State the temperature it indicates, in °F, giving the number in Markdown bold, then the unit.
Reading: **112** °F
